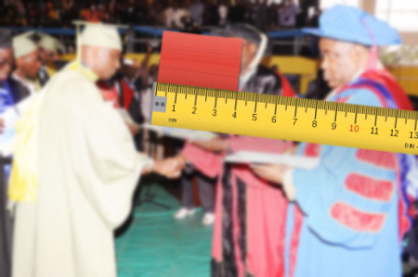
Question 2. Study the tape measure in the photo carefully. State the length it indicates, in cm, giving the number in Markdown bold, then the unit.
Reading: **4** cm
